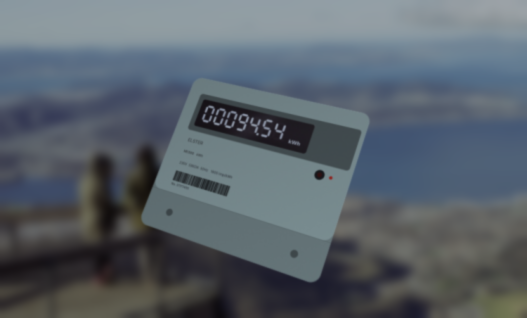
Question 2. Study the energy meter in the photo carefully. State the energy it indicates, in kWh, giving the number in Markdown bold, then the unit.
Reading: **94.54** kWh
